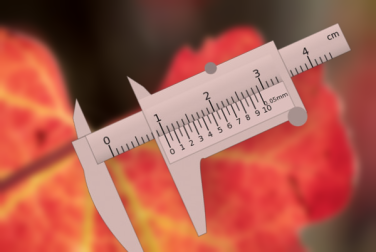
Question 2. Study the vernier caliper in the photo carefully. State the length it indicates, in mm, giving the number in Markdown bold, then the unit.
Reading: **10.0** mm
